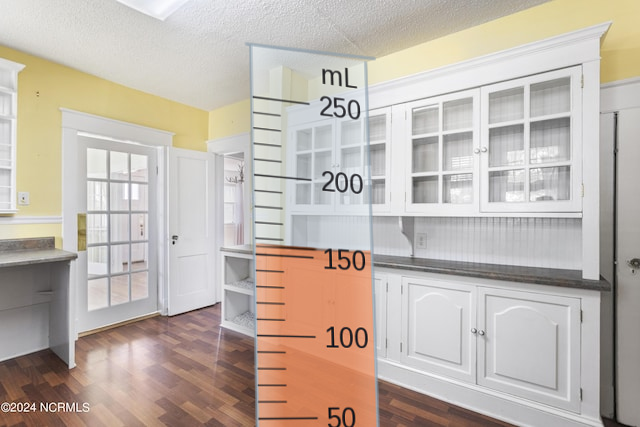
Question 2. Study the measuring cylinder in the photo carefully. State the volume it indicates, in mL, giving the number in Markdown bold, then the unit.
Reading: **155** mL
